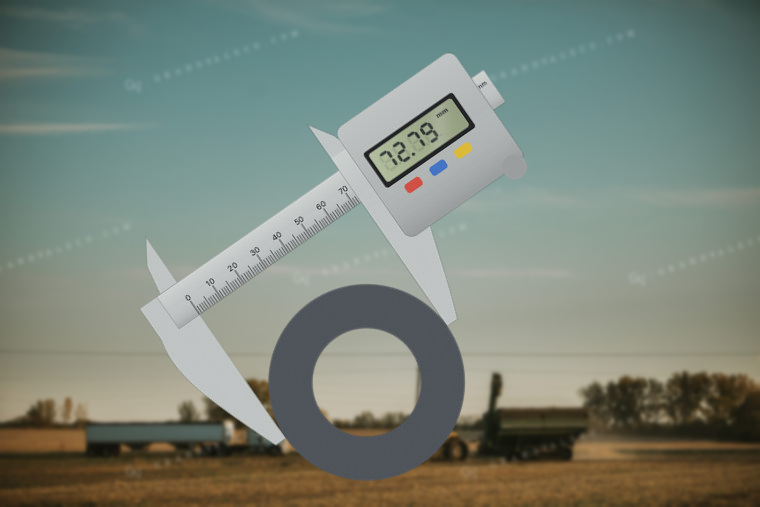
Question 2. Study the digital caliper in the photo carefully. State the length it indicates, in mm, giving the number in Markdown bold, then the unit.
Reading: **72.79** mm
